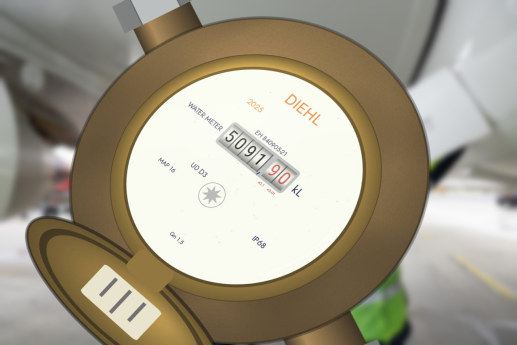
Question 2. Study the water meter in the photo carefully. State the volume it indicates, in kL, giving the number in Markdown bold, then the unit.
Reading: **5091.90** kL
